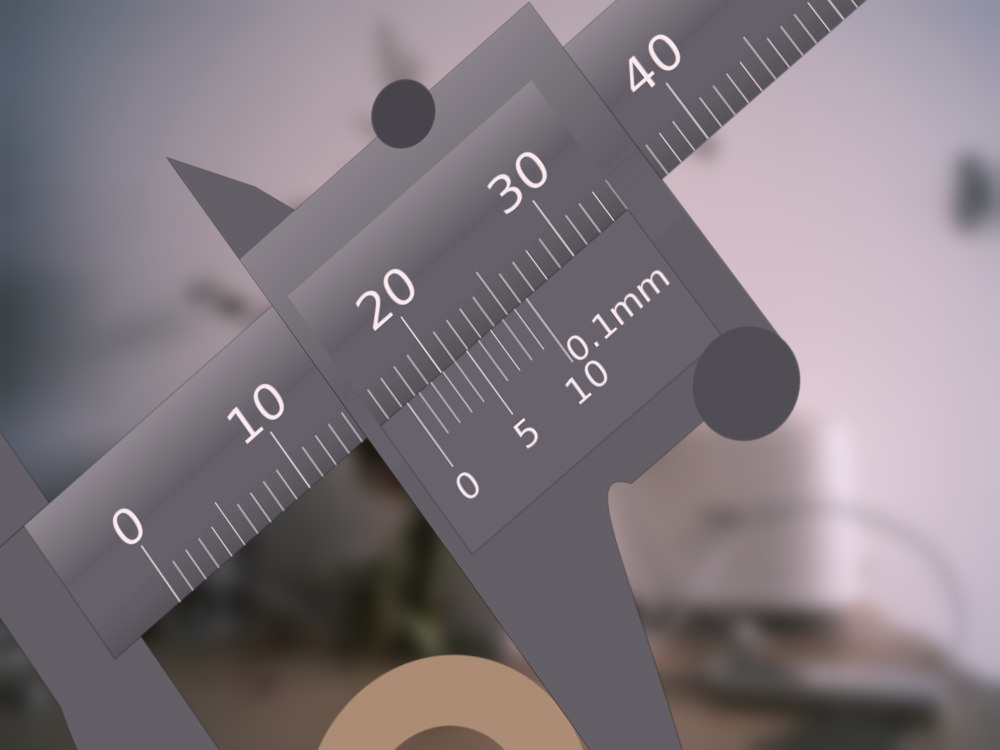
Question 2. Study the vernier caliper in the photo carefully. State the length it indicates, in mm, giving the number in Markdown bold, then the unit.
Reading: **17.4** mm
